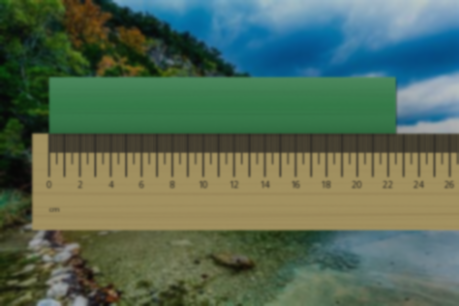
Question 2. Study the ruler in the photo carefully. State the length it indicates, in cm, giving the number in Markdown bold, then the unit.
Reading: **22.5** cm
